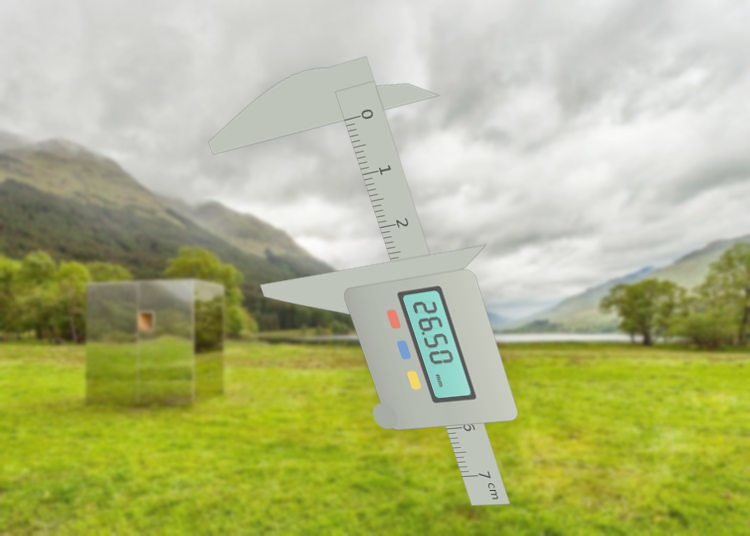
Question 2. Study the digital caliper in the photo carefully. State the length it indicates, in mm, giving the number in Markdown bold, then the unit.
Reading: **26.50** mm
